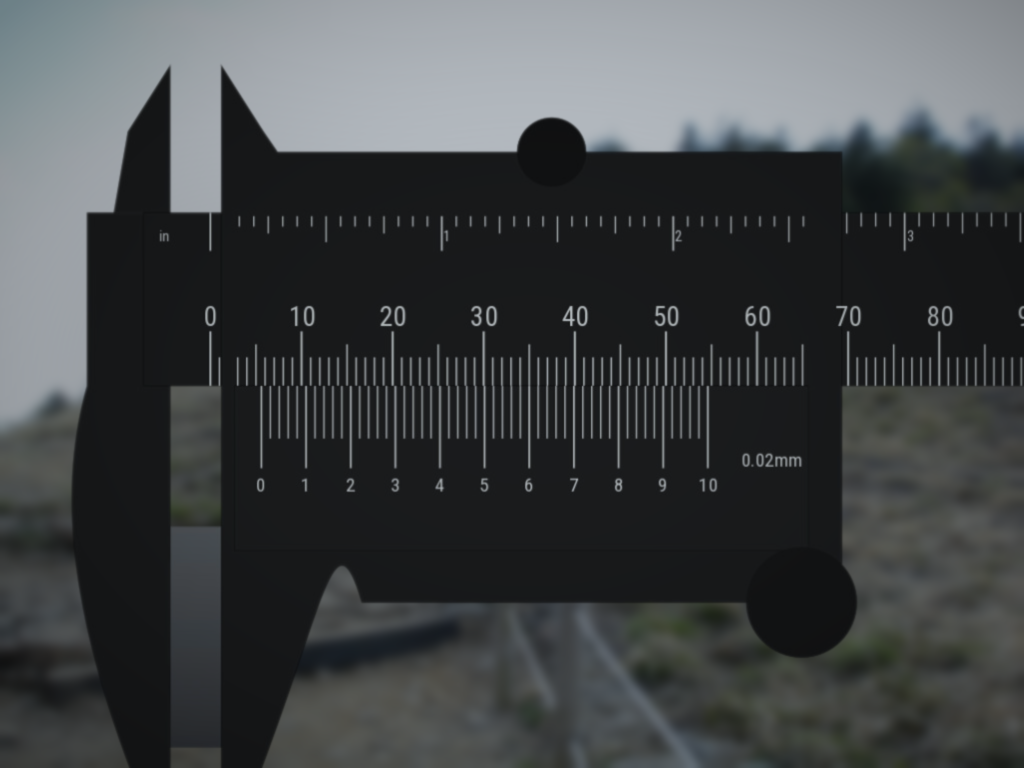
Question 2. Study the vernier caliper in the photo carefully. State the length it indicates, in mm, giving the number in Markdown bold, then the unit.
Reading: **5.6** mm
